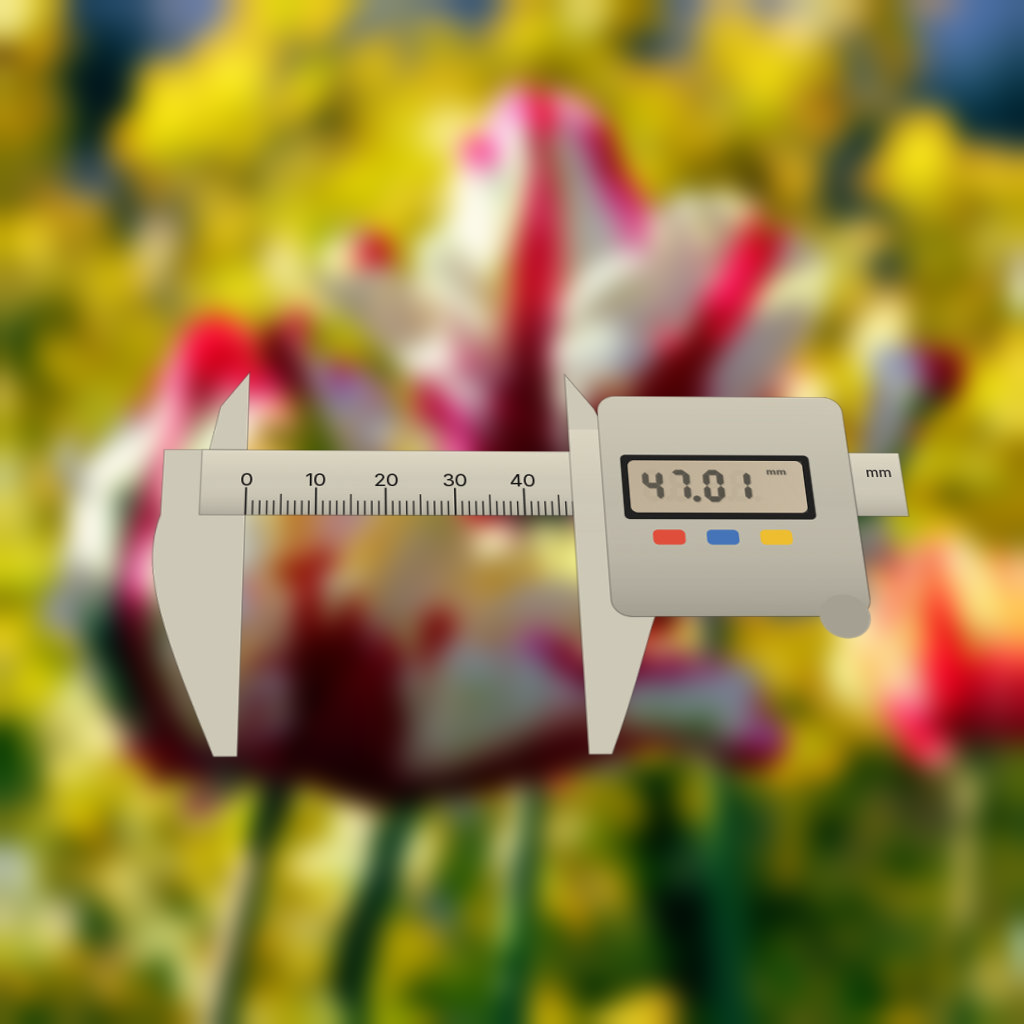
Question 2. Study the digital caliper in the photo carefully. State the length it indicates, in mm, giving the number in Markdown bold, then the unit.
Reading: **47.01** mm
